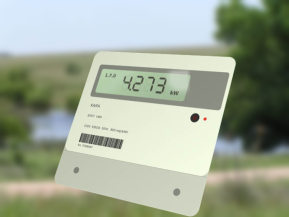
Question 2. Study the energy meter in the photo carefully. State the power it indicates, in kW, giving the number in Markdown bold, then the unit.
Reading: **4.273** kW
